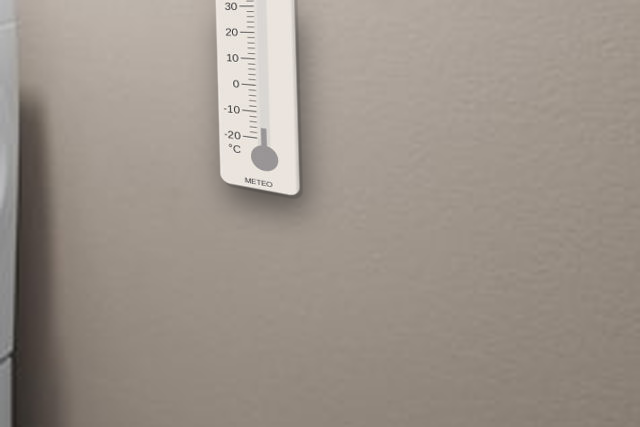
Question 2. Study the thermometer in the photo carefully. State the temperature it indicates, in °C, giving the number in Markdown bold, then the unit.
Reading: **-16** °C
